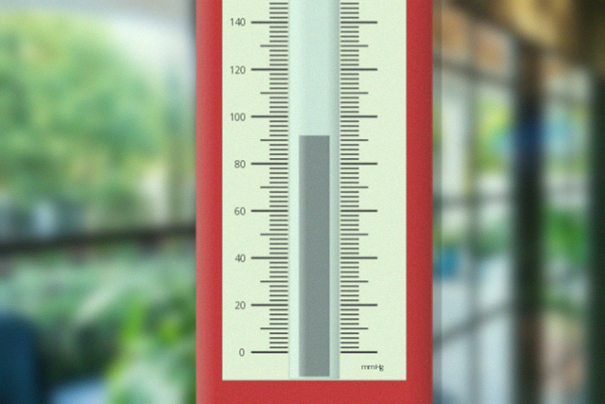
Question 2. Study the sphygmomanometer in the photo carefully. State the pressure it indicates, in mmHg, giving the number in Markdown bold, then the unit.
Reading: **92** mmHg
